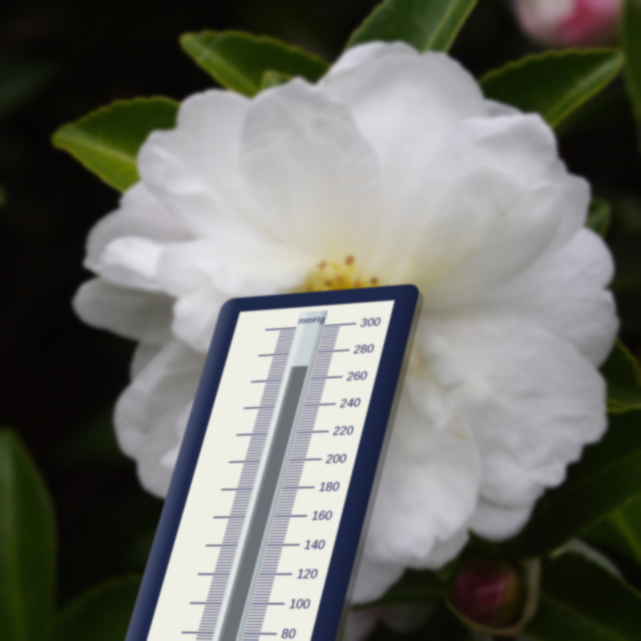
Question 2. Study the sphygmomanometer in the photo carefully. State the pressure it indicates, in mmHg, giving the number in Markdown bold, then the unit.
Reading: **270** mmHg
